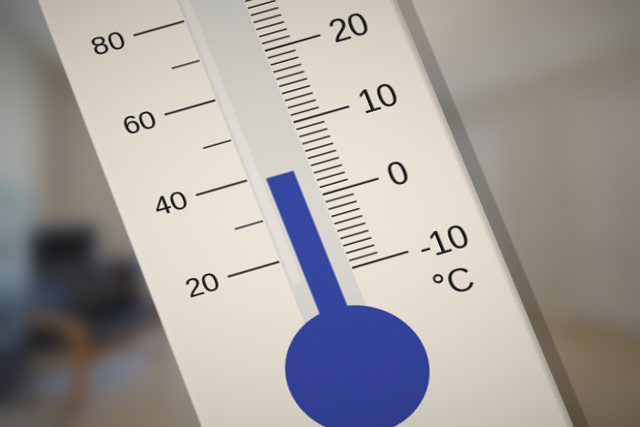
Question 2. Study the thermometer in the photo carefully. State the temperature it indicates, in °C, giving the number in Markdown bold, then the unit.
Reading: **4** °C
